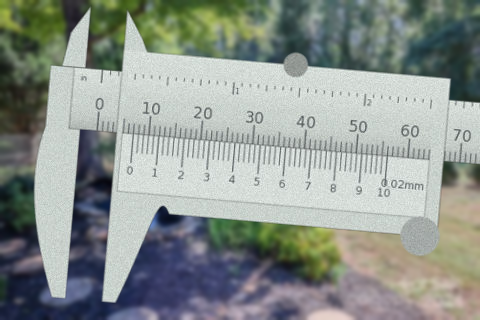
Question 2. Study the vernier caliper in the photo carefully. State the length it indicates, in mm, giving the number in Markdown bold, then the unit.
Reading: **7.0** mm
